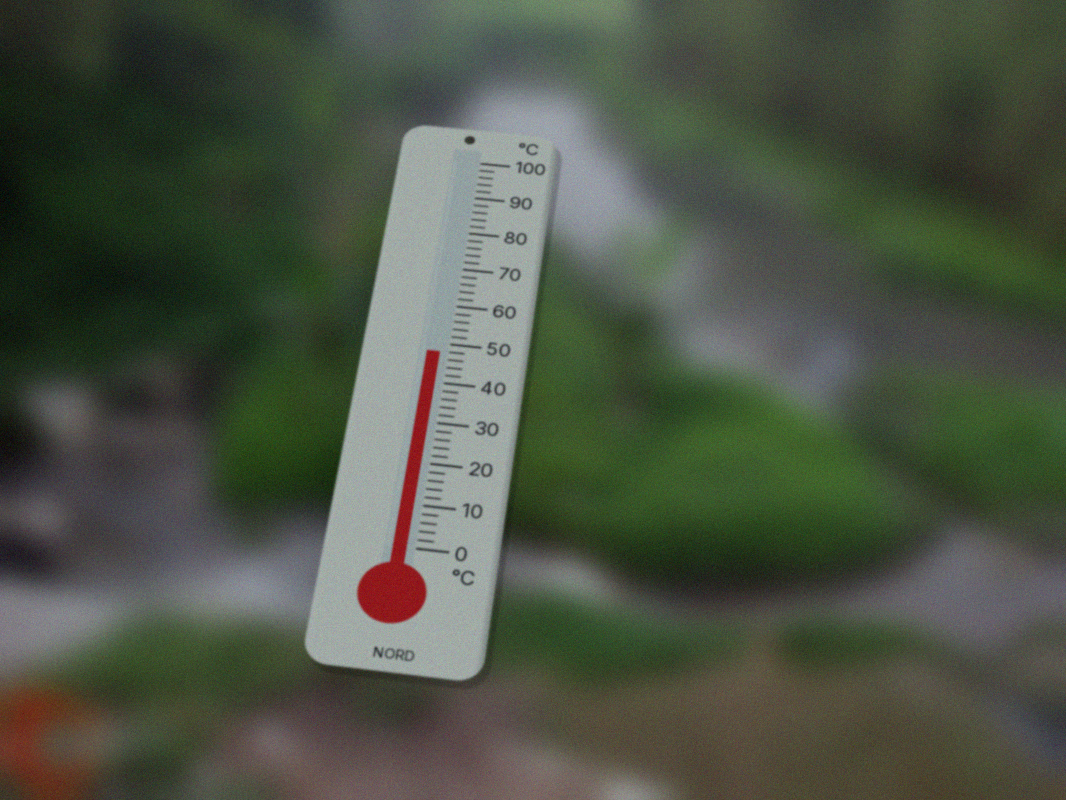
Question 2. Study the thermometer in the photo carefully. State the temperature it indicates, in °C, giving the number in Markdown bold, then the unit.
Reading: **48** °C
